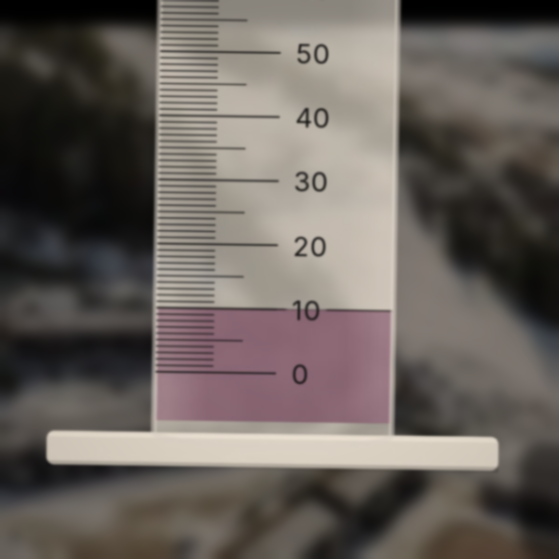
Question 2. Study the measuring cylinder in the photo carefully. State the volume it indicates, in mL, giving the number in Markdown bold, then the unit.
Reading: **10** mL
